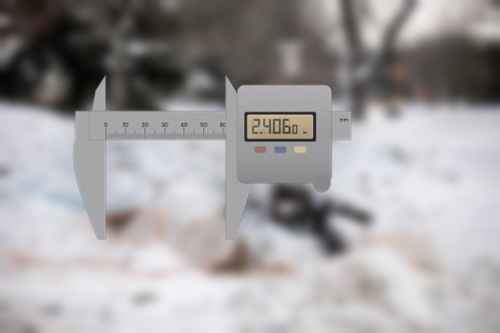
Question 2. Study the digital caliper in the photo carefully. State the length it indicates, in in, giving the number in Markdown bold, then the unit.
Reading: **2.4060** in
